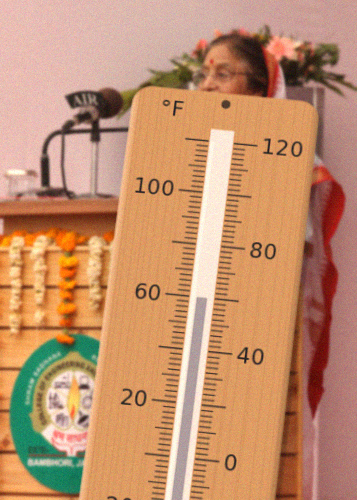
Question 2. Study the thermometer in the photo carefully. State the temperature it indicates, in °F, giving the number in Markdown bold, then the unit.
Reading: **60** °F
